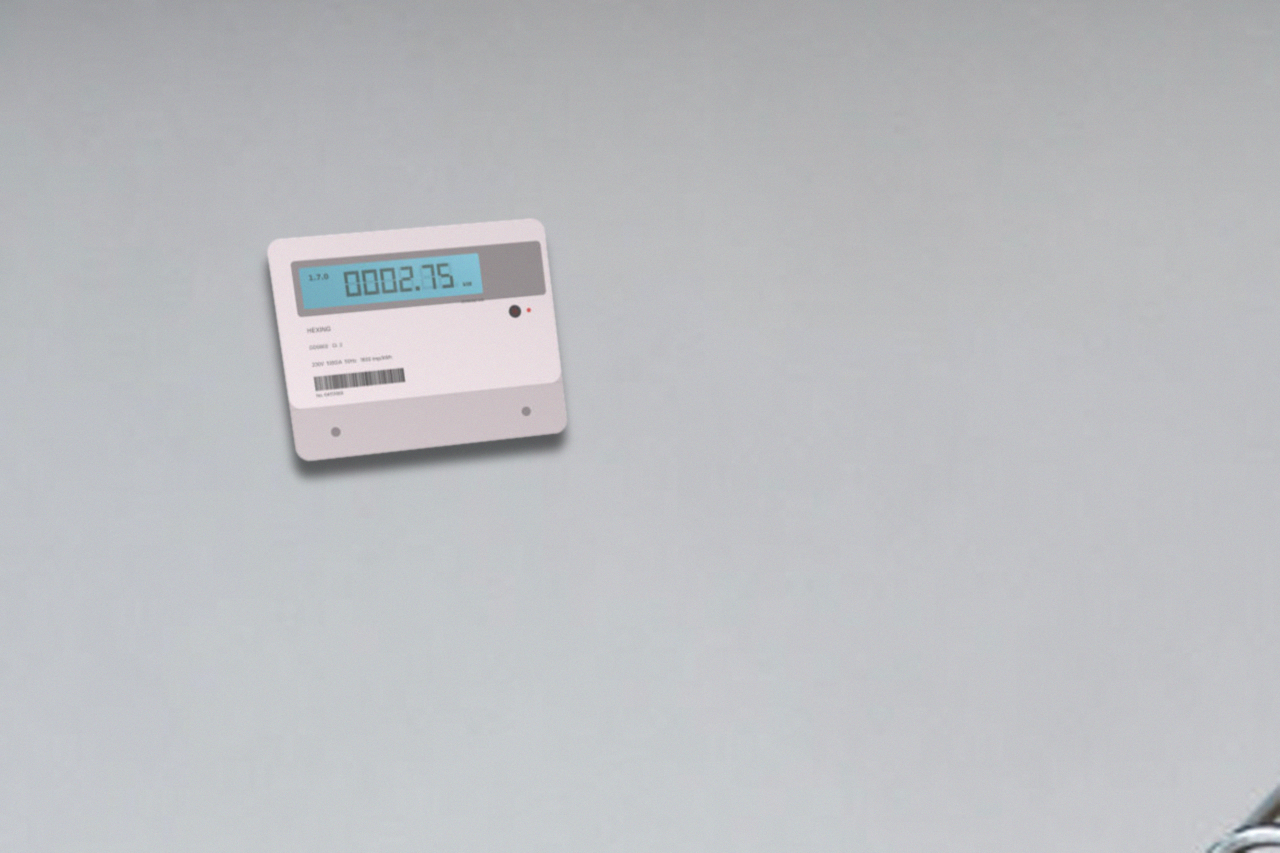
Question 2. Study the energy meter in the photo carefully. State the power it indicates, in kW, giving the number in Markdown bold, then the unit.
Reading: **2.75** kW
